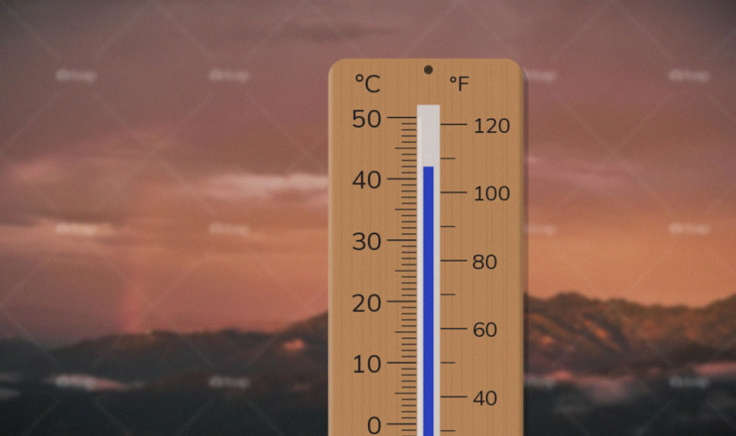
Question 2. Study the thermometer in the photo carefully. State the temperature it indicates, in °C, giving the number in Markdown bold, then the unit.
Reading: **42** °C
